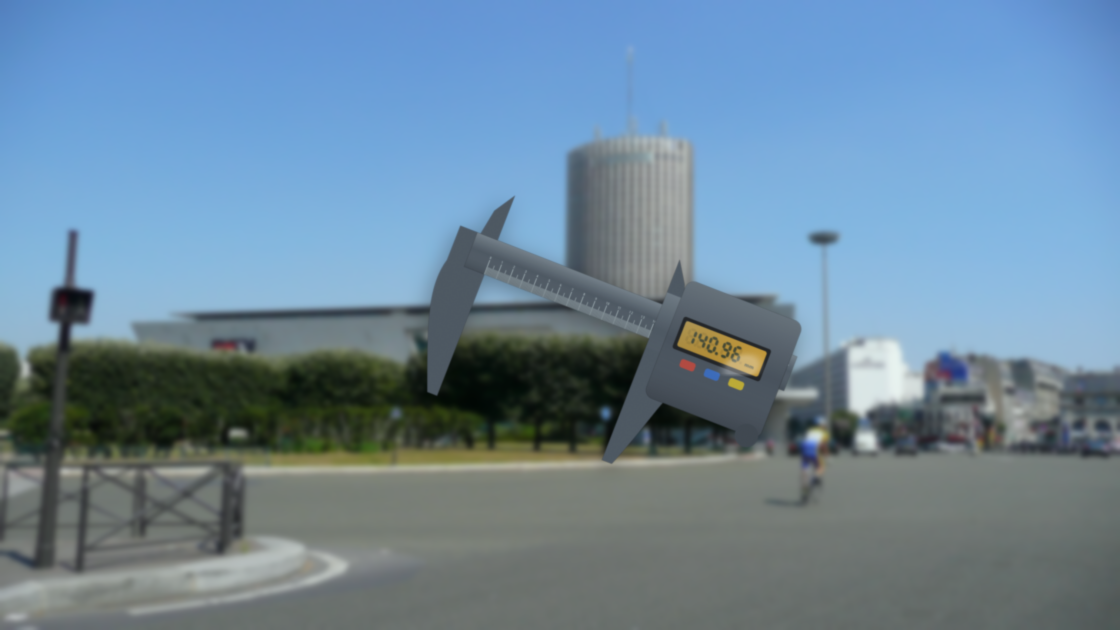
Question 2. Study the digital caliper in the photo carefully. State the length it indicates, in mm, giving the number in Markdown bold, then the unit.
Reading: **140.96** mm
